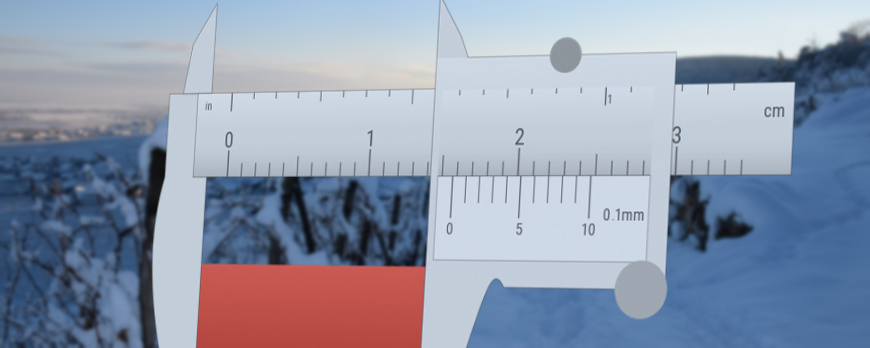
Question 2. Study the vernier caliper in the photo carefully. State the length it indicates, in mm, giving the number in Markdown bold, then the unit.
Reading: **15.7** mm
